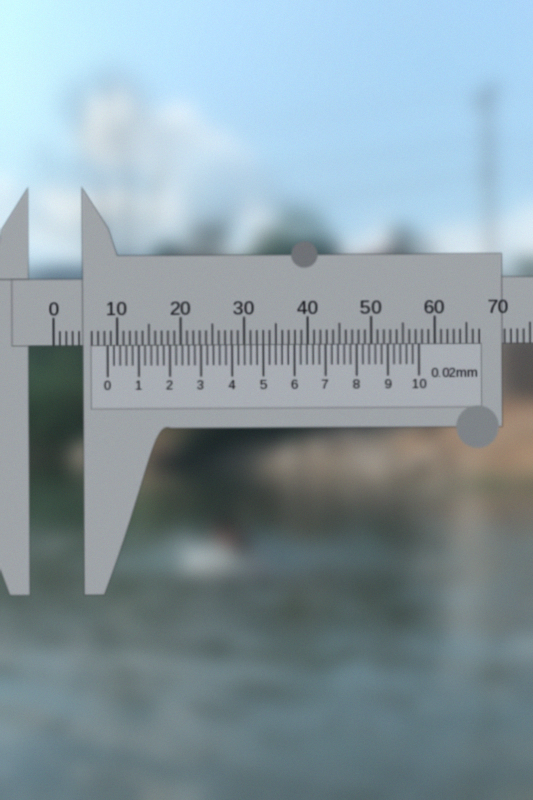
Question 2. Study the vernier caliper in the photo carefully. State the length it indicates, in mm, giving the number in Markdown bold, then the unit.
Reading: **8.5** mm
